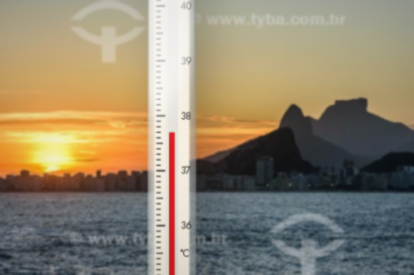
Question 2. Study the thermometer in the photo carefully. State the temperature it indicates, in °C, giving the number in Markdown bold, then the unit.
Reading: **37.7** °C
